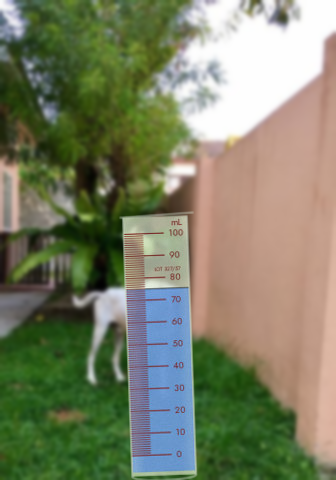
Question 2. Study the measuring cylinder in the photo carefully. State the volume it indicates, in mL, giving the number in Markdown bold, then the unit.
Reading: **75** mL
